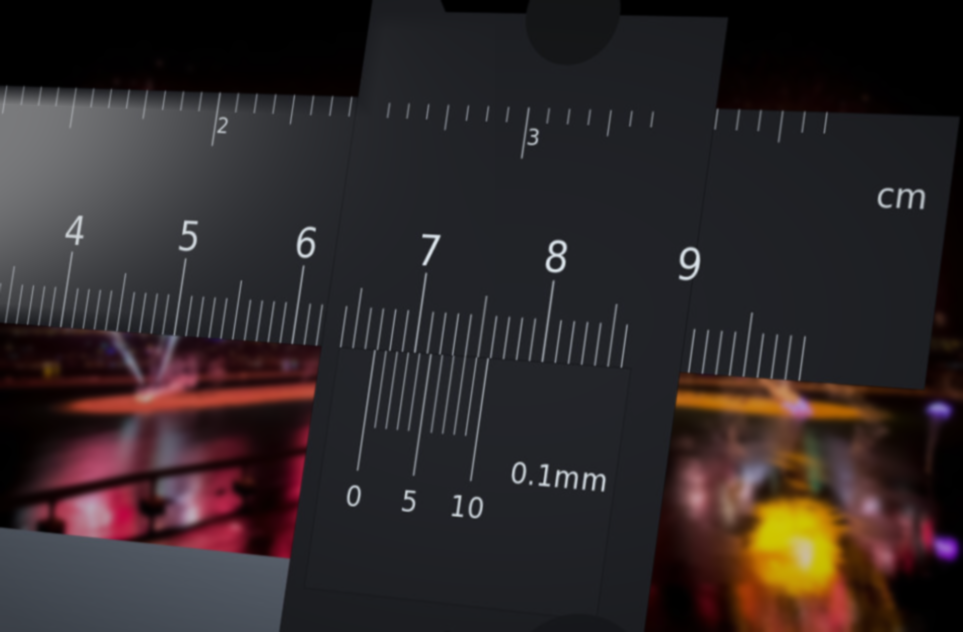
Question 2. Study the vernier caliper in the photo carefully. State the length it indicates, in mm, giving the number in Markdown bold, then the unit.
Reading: **66.8** mm
